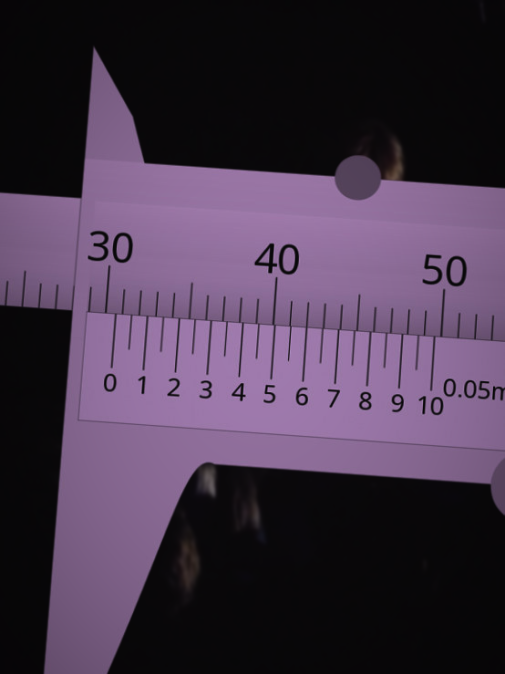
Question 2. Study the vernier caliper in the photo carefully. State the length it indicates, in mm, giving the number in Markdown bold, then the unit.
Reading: **30.6** mm
